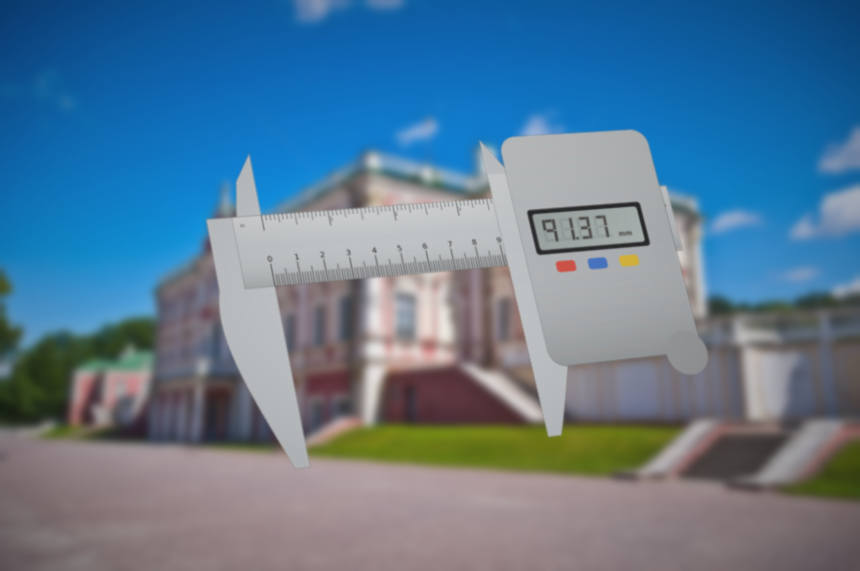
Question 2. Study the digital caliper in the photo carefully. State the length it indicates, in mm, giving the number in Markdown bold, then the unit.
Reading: **91.37** mm
